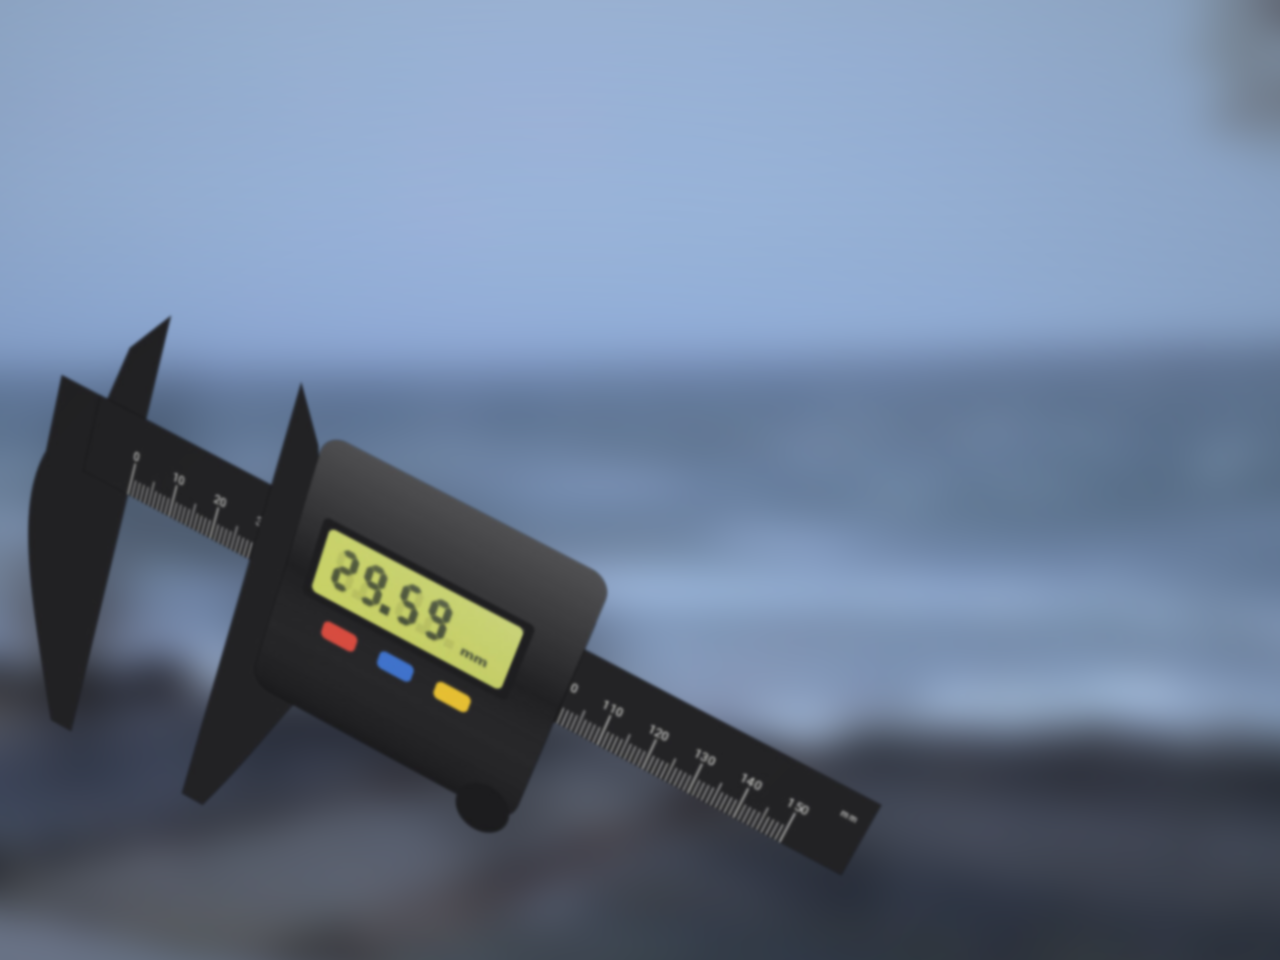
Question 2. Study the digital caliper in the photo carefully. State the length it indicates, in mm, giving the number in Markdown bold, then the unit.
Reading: **29.59** mm
